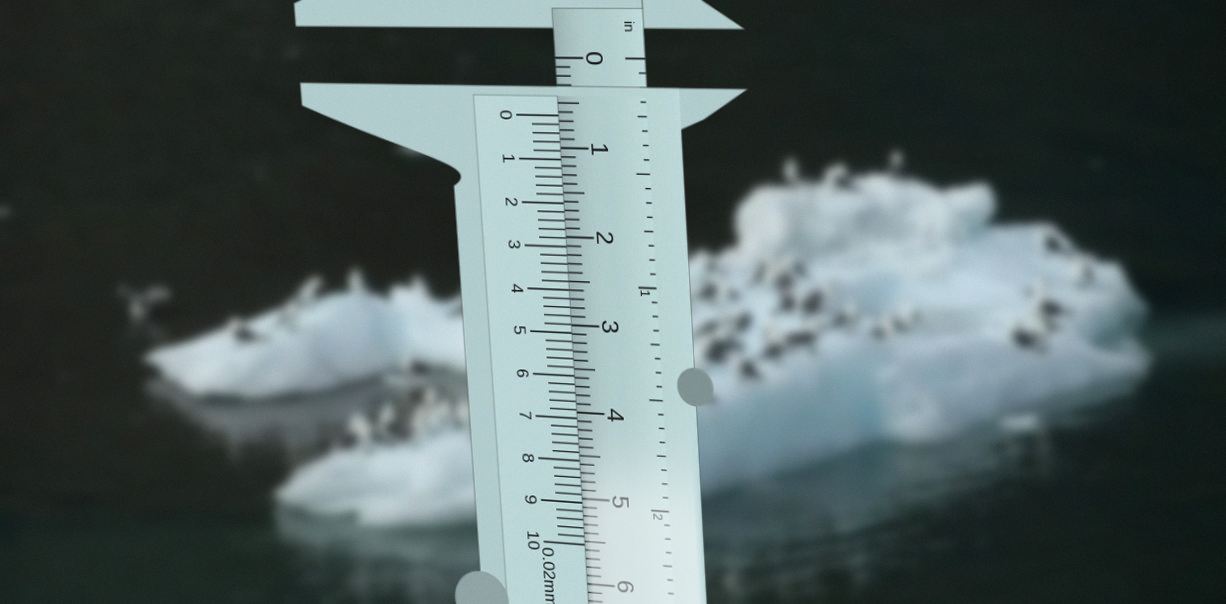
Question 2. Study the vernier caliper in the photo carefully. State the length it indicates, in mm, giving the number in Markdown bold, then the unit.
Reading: **6.4** mm
